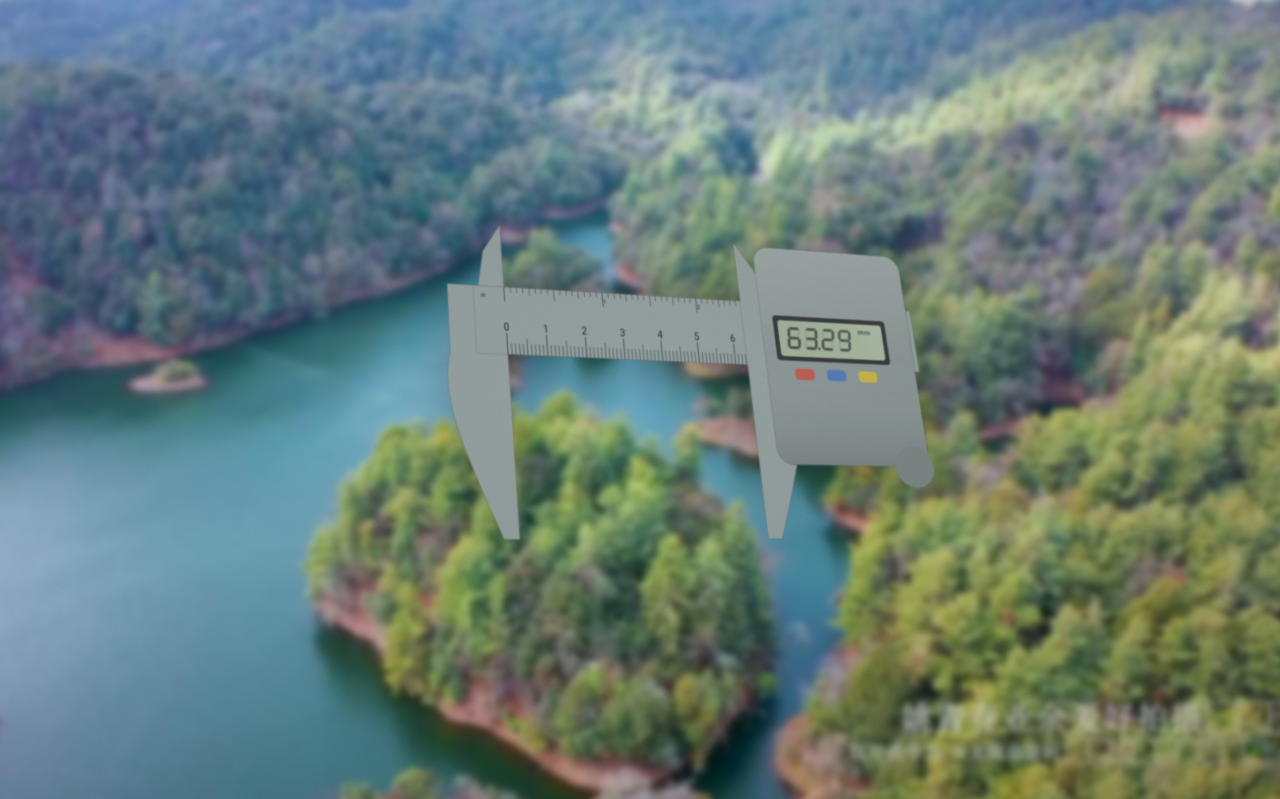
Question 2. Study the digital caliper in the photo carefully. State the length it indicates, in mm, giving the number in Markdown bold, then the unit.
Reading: **63.29** mm
